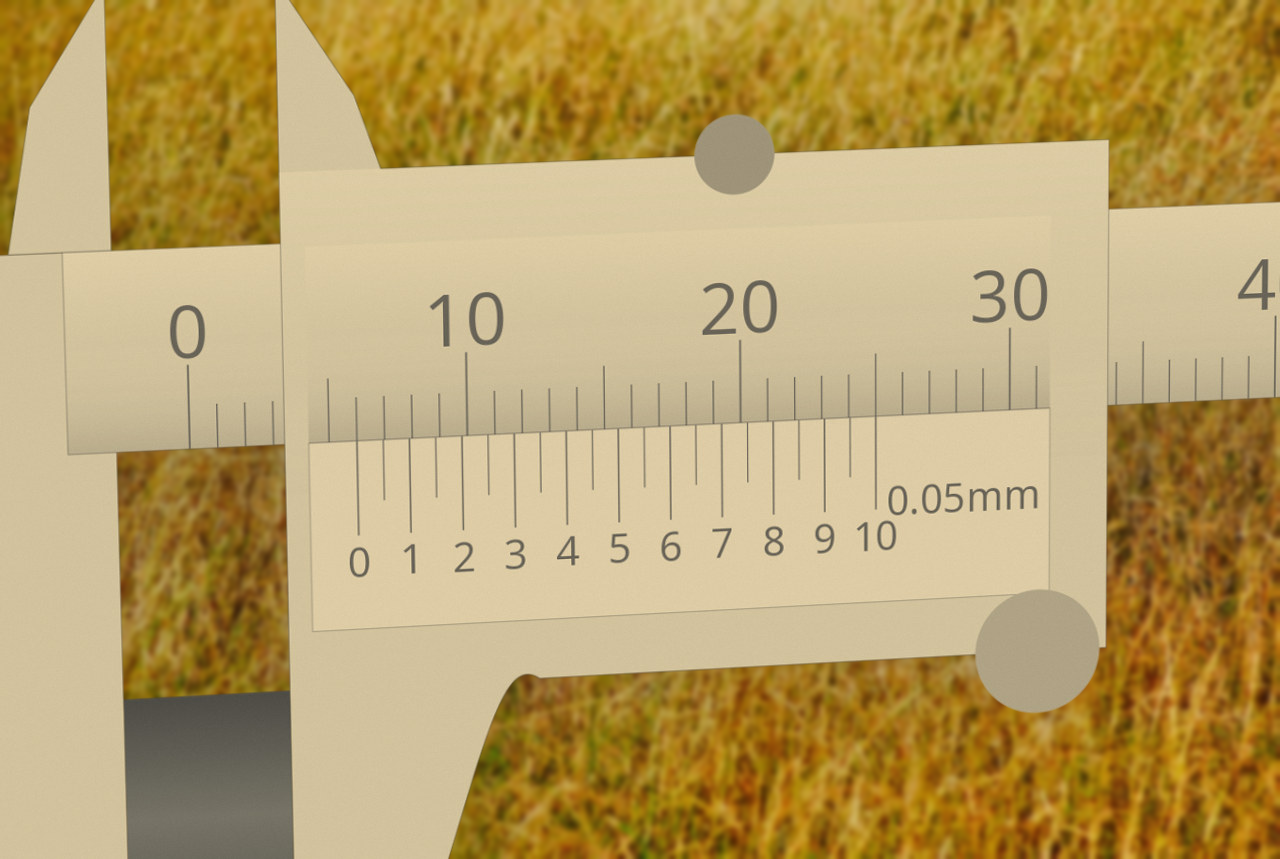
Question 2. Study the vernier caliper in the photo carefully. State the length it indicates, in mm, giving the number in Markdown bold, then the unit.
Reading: **6.00** mm
